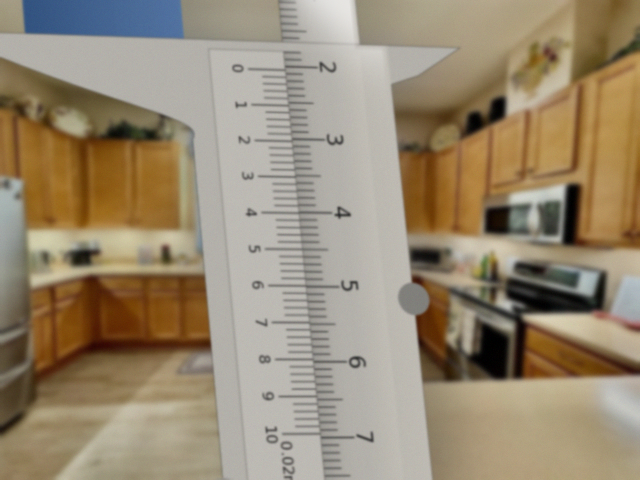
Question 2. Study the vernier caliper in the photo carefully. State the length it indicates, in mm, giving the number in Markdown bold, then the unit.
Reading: **20.5** mm
